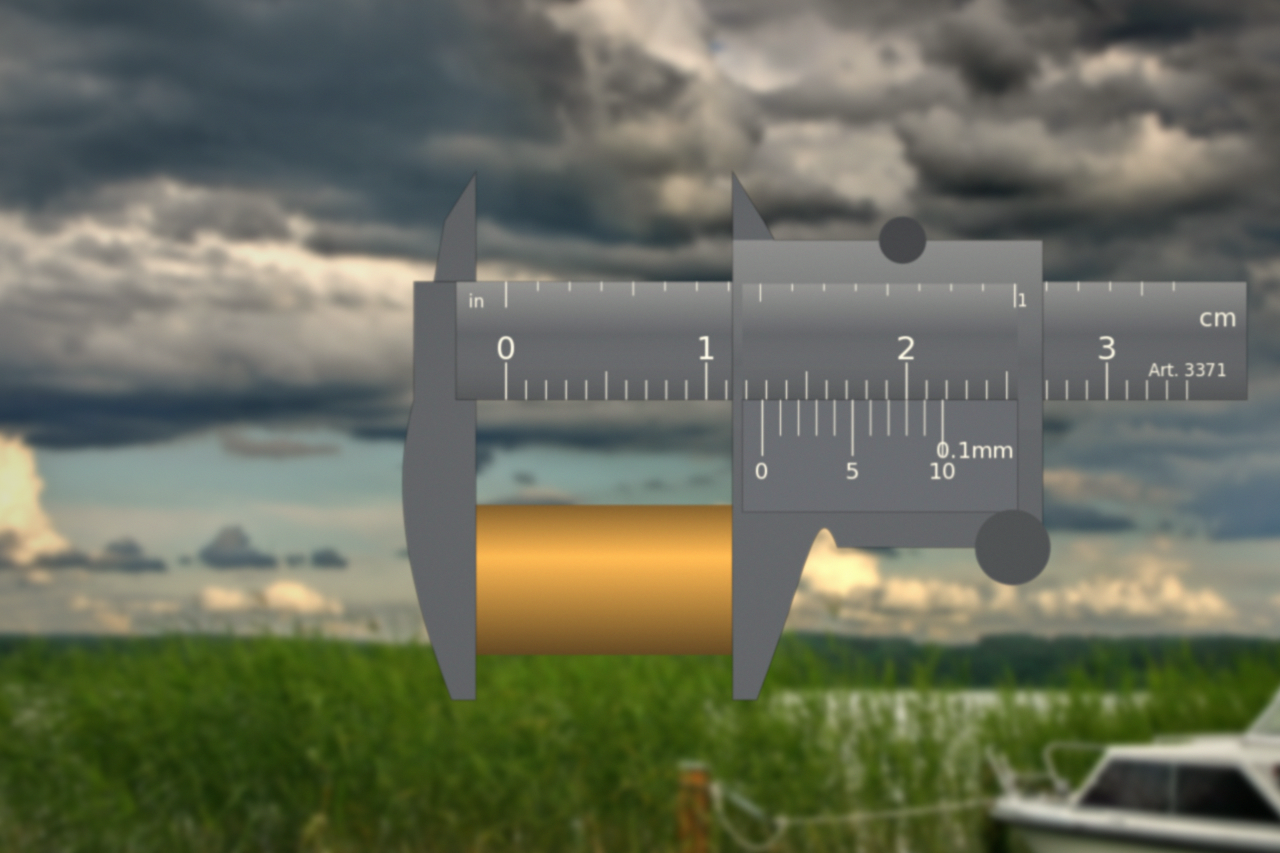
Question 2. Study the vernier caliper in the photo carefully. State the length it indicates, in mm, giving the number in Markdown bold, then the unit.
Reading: **12.8** mm
